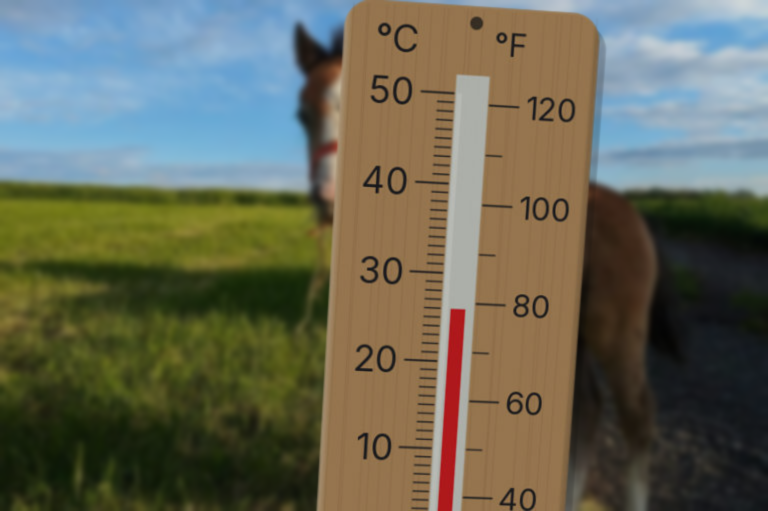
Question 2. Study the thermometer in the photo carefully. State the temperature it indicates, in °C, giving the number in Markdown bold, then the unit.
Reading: **26** °C
